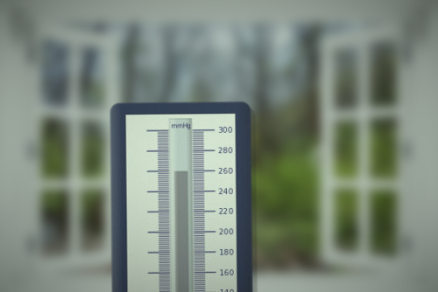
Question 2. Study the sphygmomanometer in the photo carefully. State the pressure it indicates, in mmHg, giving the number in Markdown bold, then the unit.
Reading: **260** mmHg
